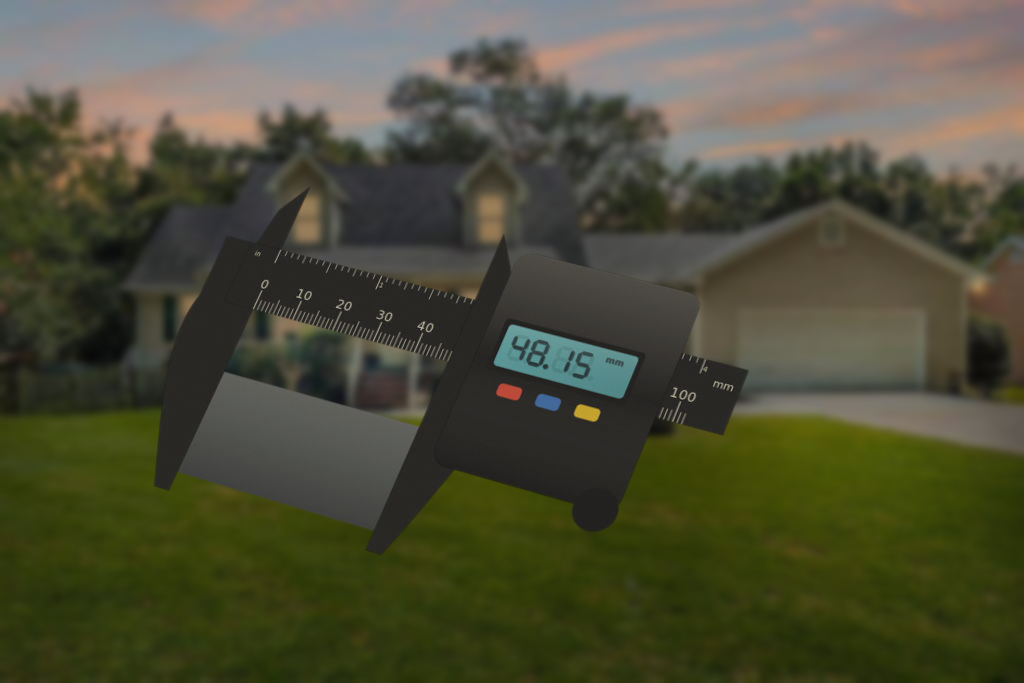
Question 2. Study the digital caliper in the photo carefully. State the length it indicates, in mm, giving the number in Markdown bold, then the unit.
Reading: **48.15** mm
